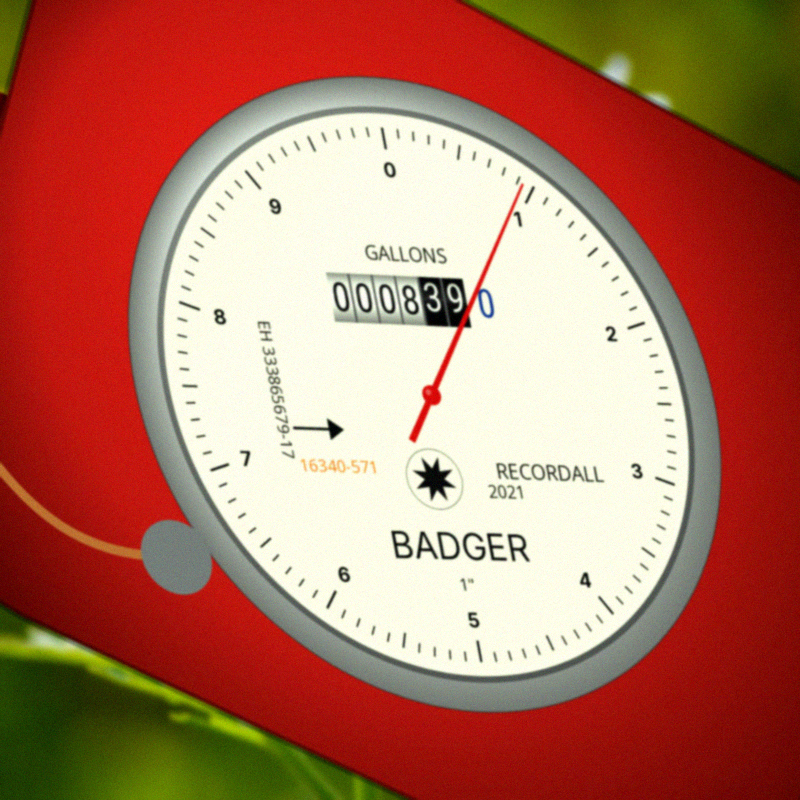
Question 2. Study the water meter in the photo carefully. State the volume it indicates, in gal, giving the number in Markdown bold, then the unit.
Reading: **8390.9** gal
